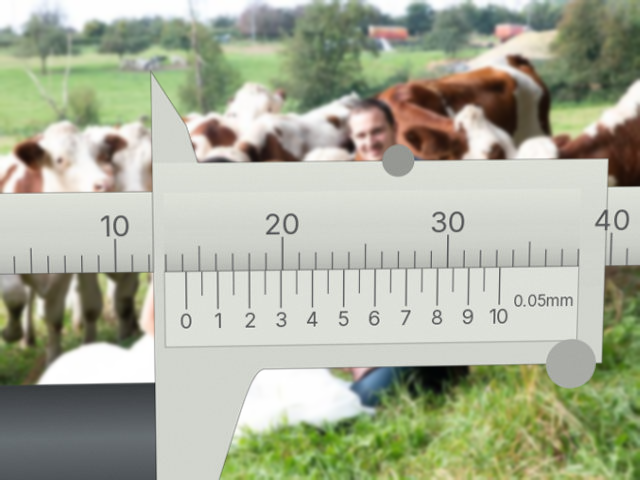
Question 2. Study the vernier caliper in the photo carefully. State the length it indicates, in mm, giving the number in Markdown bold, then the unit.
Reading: **14.2** mm
